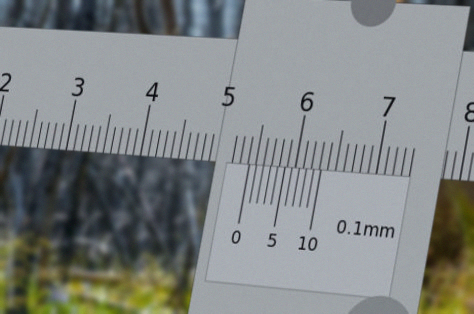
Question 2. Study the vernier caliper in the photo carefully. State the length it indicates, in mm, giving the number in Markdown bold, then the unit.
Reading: **54.2** mm
